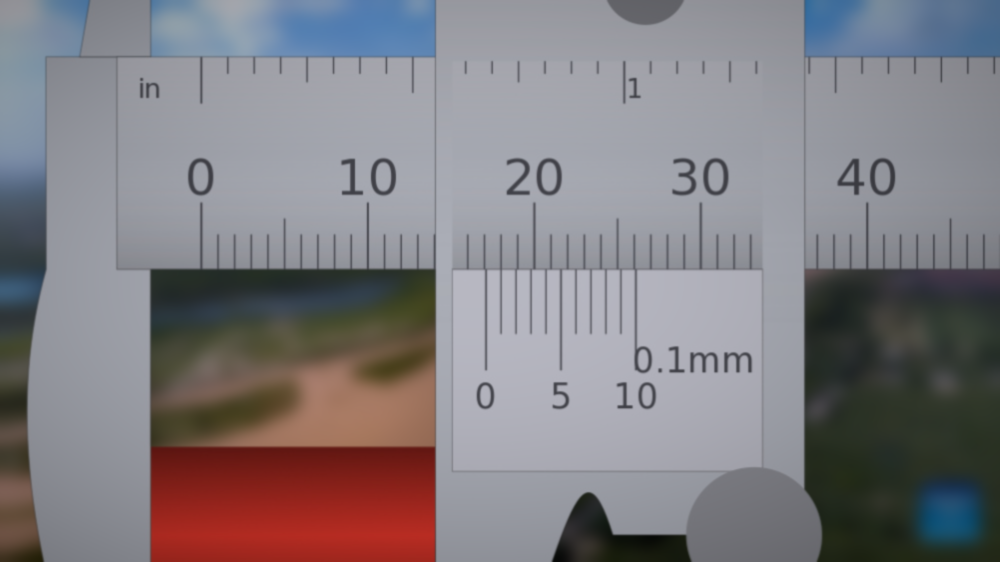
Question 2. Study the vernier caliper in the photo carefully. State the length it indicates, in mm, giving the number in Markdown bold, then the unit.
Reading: **17.1** mm
